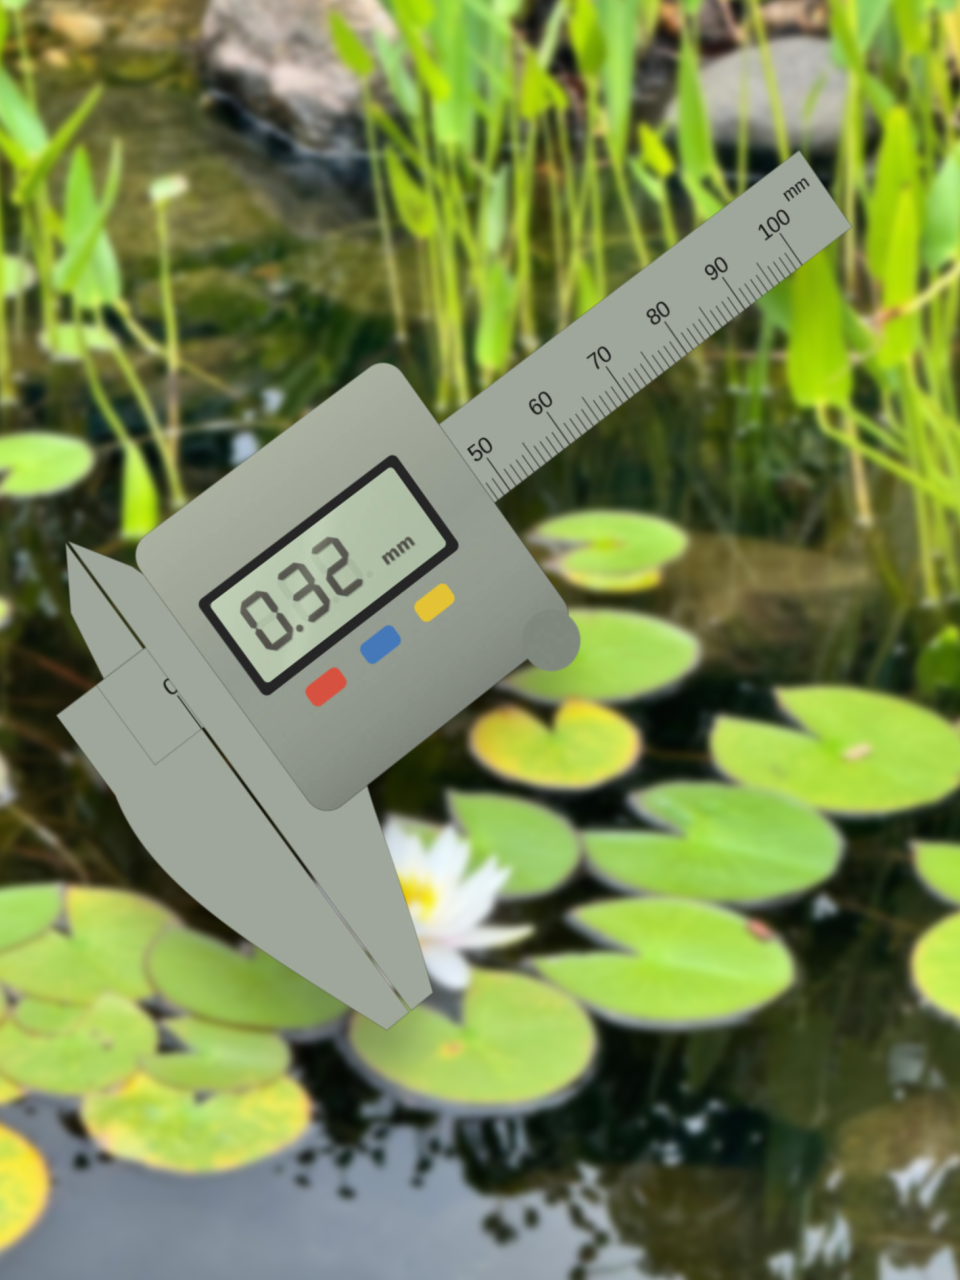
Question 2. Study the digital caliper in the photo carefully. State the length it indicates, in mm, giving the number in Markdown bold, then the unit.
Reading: **0.32** mm
